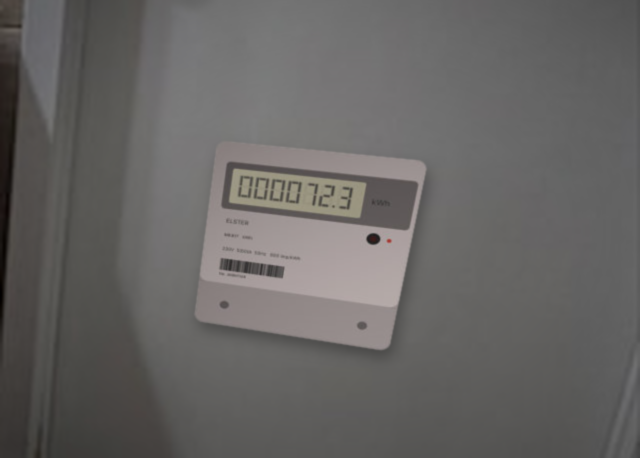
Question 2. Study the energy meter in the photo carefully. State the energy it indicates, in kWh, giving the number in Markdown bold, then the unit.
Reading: **72.3** kWh
